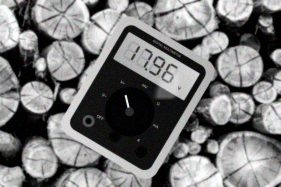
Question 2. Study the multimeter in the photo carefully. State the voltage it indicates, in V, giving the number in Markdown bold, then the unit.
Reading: **17.96** V
